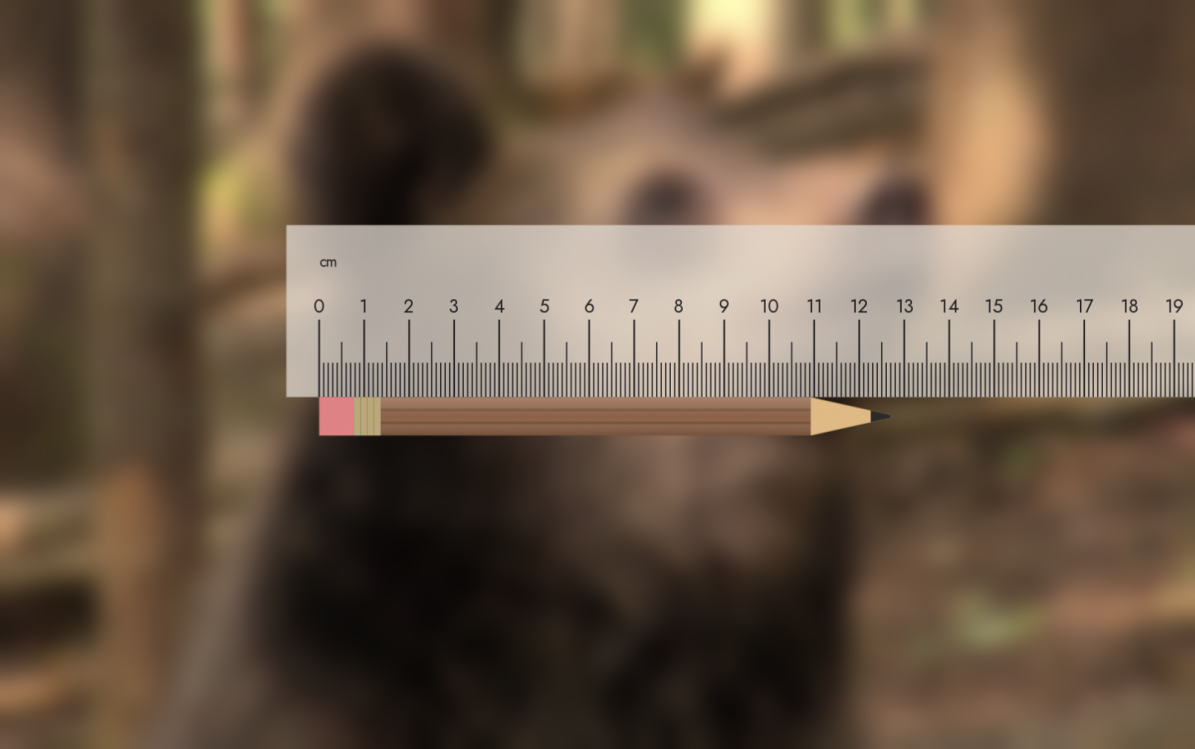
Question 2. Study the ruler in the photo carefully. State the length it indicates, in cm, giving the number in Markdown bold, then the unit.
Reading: **12.7** cm
